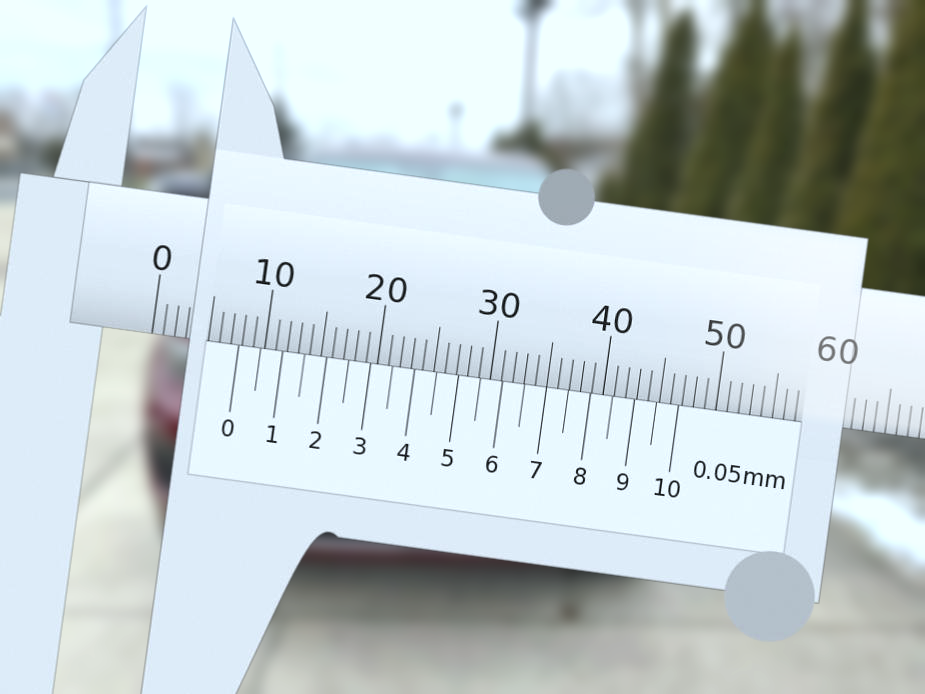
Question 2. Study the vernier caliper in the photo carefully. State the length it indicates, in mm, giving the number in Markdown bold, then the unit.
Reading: **7.7** mm
